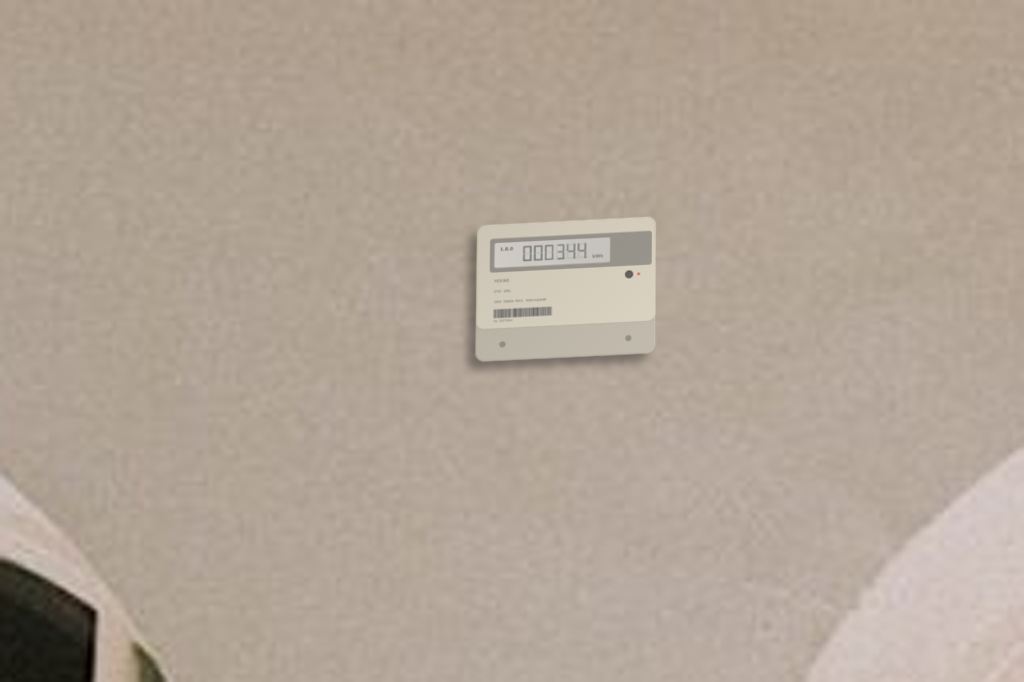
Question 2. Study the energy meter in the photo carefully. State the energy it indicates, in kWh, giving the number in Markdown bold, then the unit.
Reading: **344** kWh
